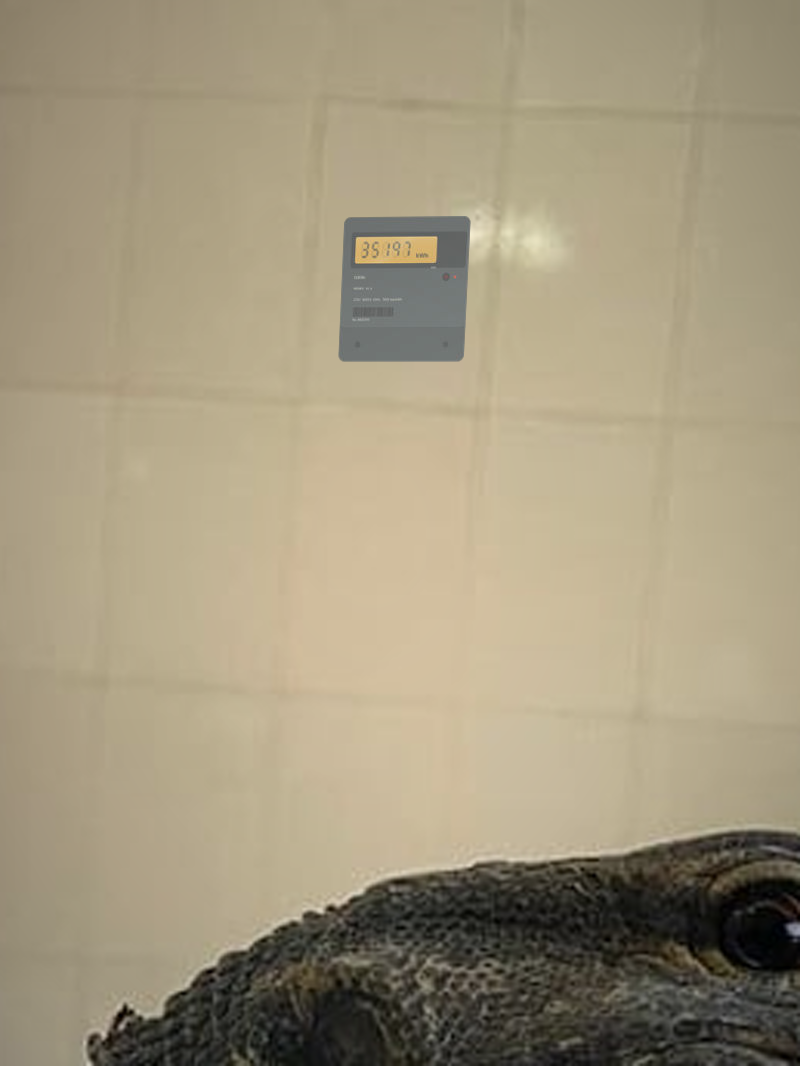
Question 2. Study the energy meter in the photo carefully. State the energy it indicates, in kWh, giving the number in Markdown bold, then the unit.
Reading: **35197** kWh
